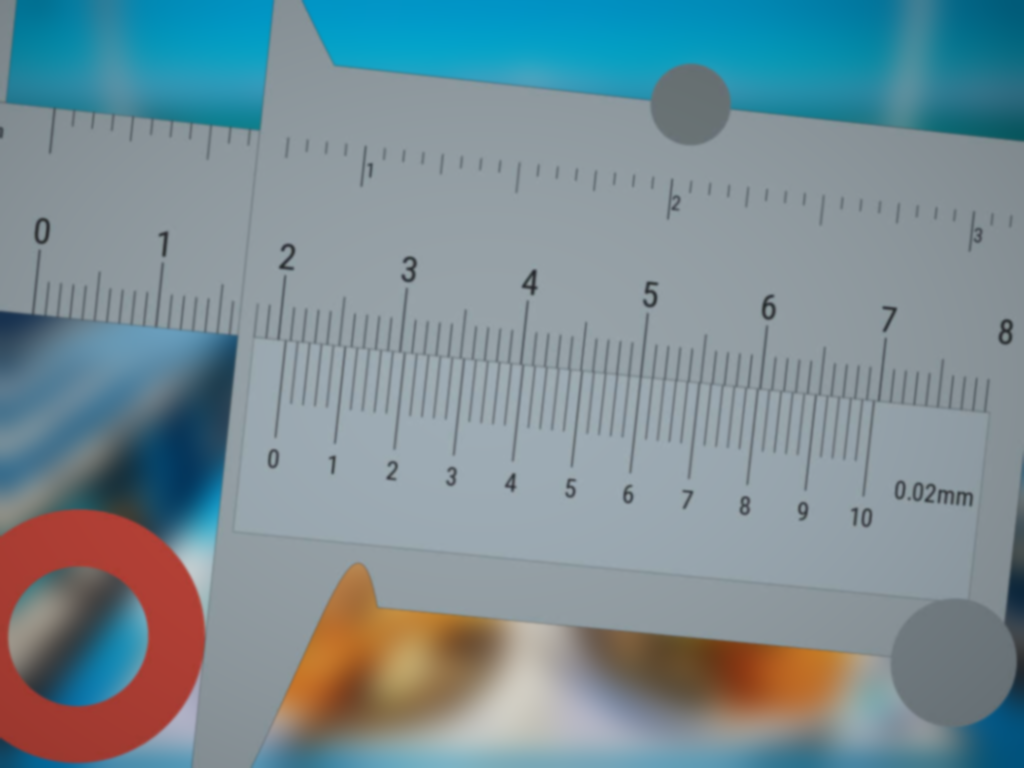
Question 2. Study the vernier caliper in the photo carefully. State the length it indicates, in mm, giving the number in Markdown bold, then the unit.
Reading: **20.6** mm
